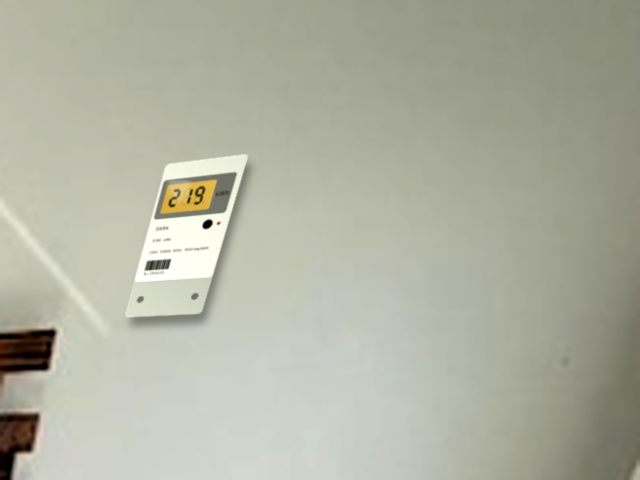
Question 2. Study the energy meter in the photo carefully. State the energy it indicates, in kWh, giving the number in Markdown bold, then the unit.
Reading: **219** kWh
